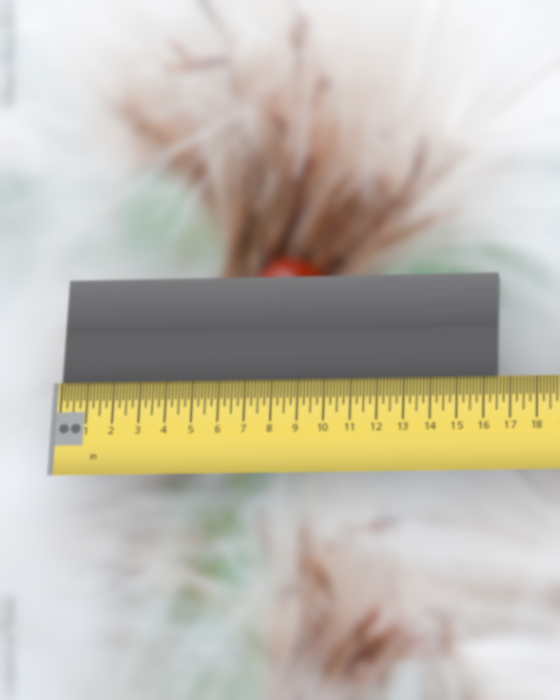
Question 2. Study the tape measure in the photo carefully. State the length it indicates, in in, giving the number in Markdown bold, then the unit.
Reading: **16.5** in
